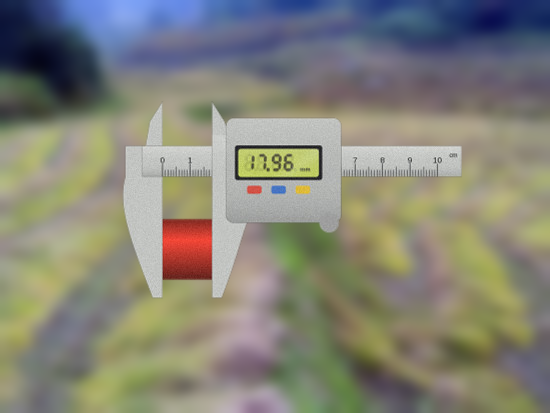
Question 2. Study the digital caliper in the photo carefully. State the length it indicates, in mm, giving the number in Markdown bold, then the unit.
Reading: **17.96** mm
